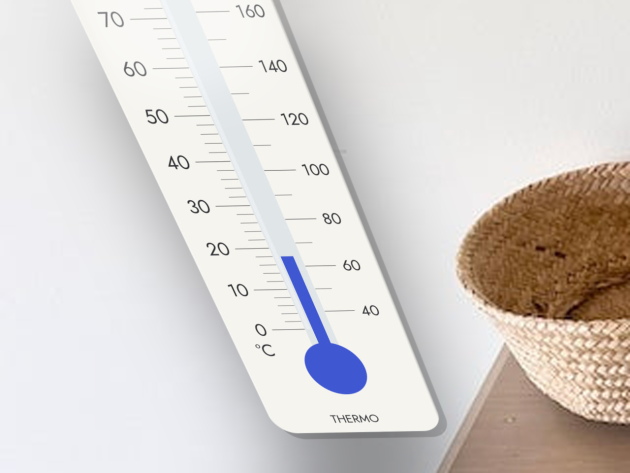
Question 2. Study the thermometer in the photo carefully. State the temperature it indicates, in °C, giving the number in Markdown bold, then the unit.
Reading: **18** °C
